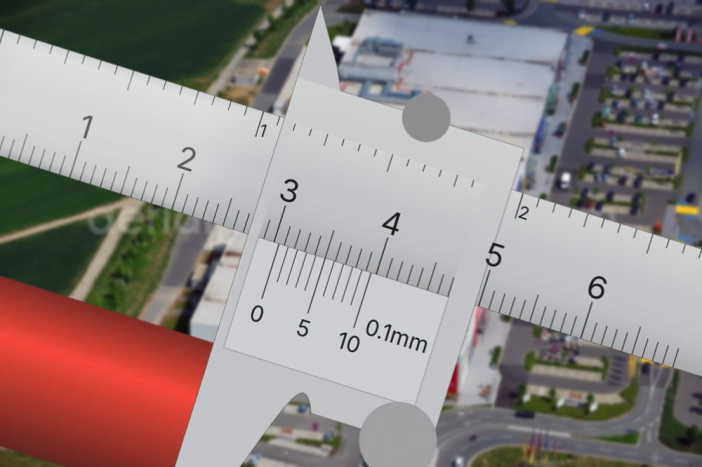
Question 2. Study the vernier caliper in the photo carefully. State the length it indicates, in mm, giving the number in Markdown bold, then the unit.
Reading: **30.5** mm
